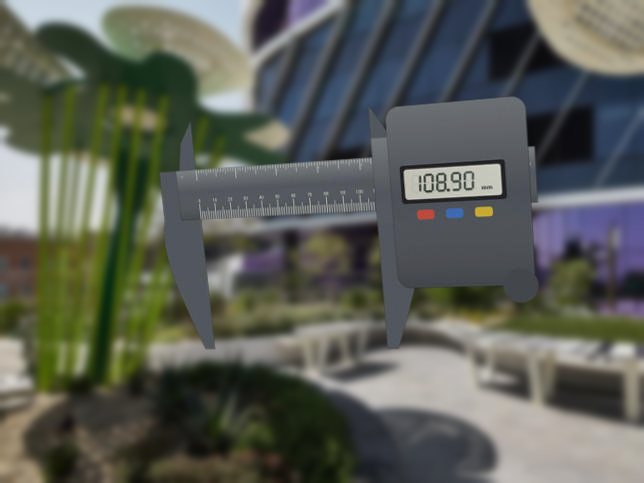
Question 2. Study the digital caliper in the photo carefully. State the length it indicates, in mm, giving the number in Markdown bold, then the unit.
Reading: **108.90** mm
